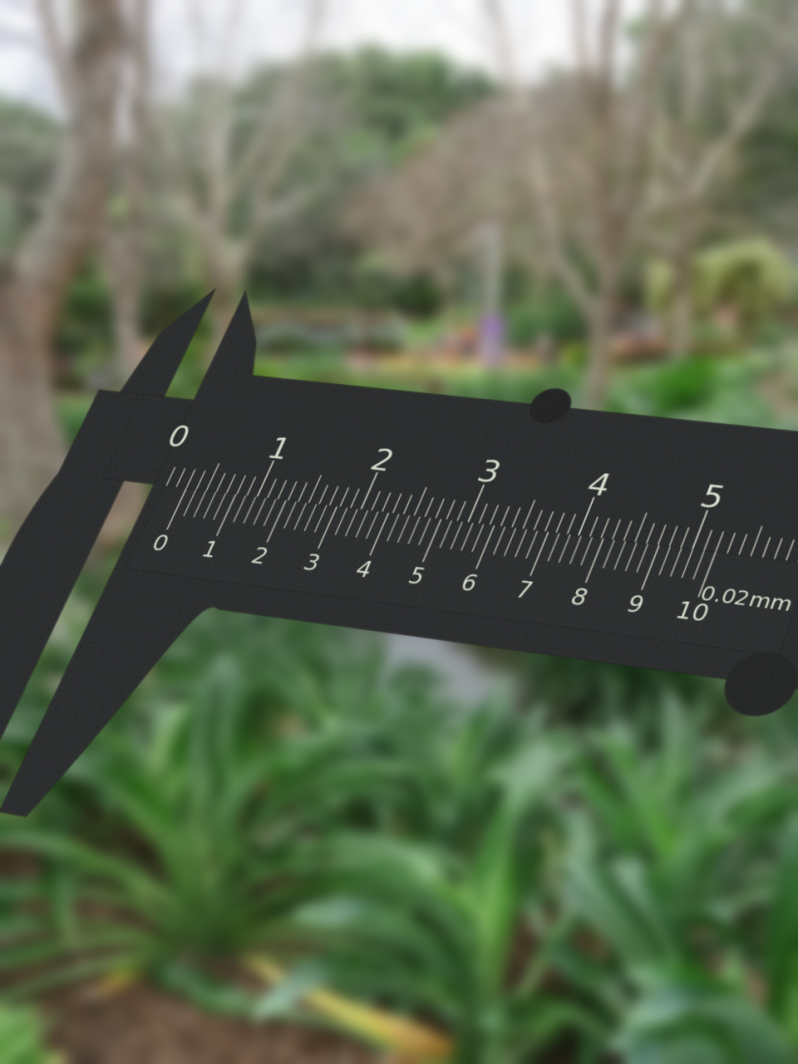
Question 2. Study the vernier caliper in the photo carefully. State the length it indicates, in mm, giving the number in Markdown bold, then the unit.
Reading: **3.0** mm
